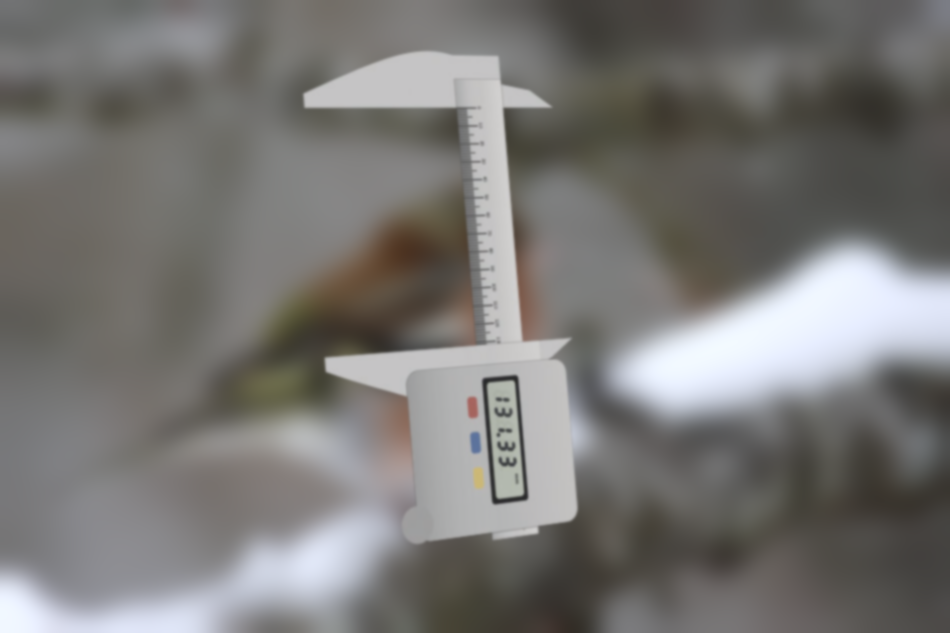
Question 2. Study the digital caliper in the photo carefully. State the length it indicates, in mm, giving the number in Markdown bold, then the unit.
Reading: **131.33** mm
